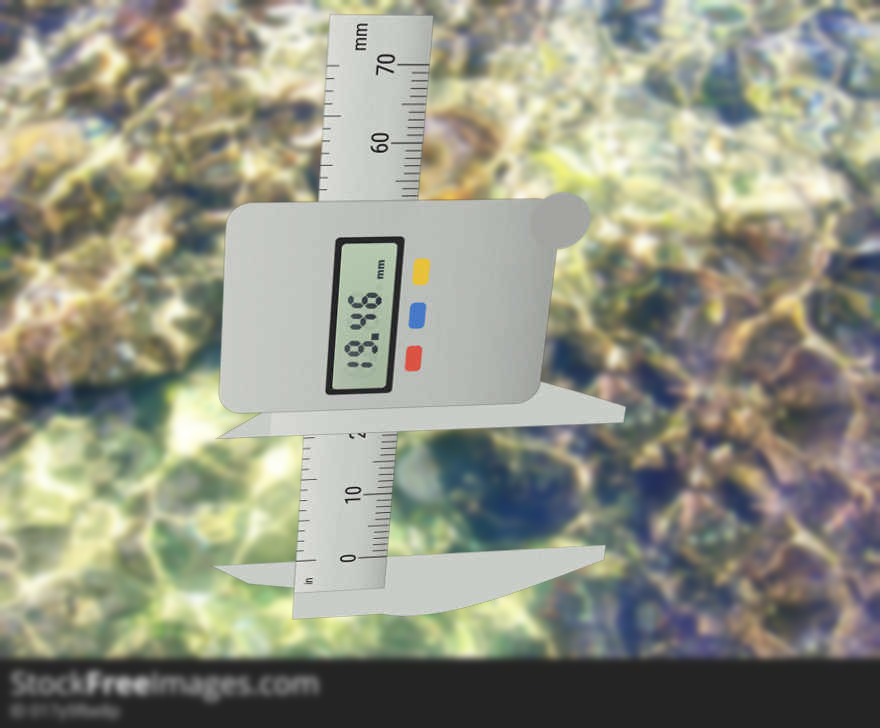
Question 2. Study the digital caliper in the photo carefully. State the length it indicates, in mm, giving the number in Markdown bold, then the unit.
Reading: **19.46** mm
